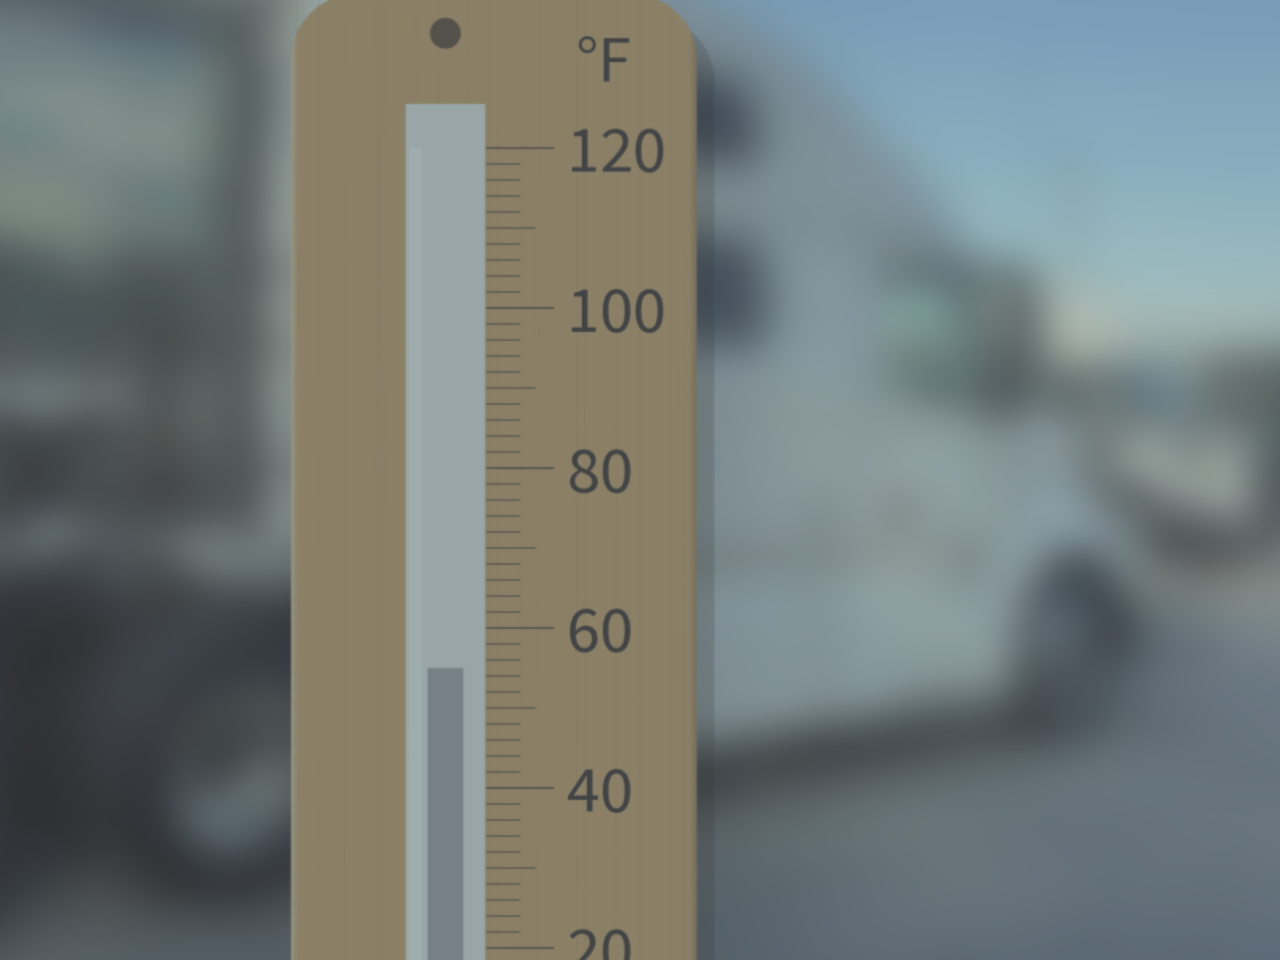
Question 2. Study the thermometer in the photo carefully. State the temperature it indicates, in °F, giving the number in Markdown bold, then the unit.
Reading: **55** °F
